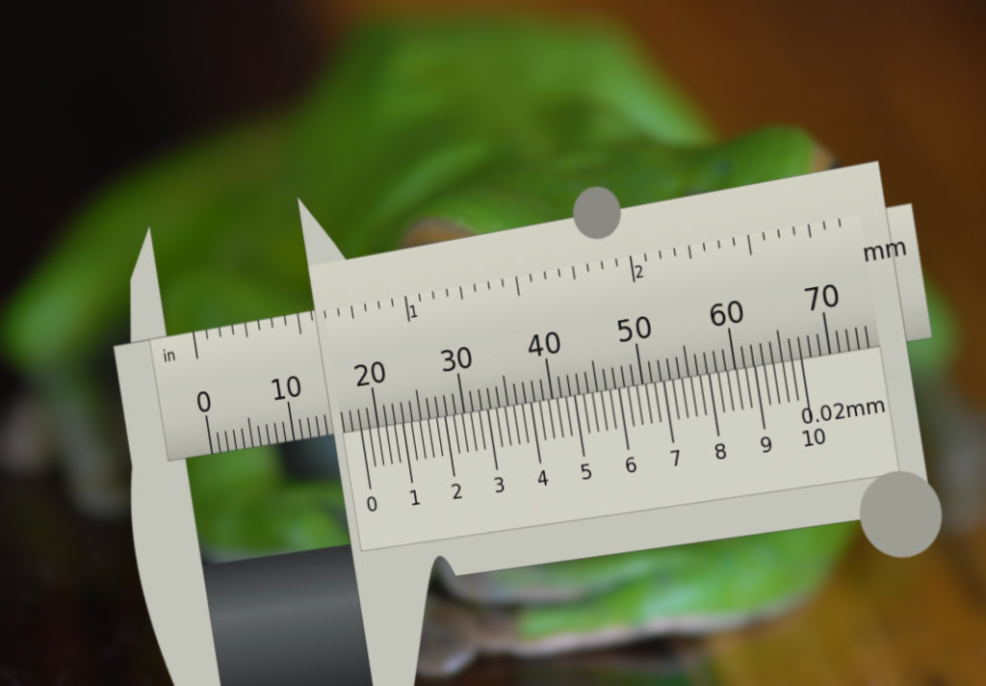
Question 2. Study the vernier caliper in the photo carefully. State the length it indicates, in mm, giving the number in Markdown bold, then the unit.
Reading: **18.0** mm
